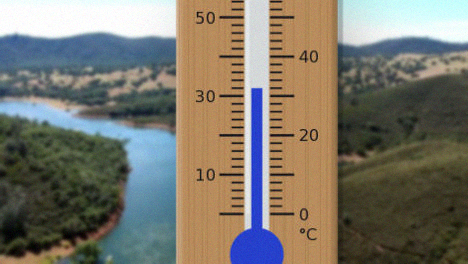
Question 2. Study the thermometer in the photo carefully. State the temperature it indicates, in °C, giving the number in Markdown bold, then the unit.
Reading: **32** °C
